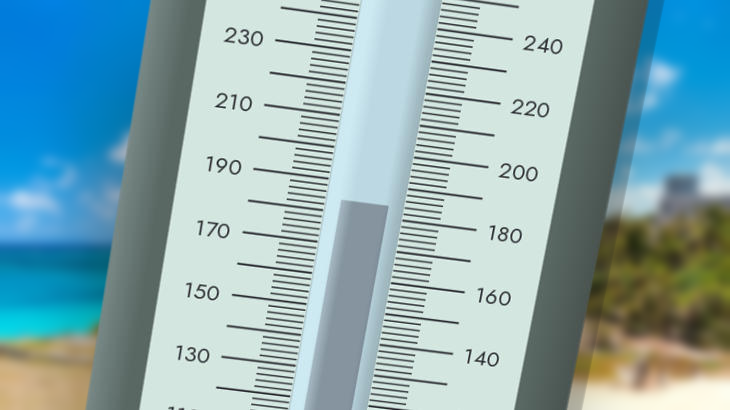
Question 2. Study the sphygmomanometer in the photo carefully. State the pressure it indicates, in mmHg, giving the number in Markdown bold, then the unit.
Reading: **184** mmHg
